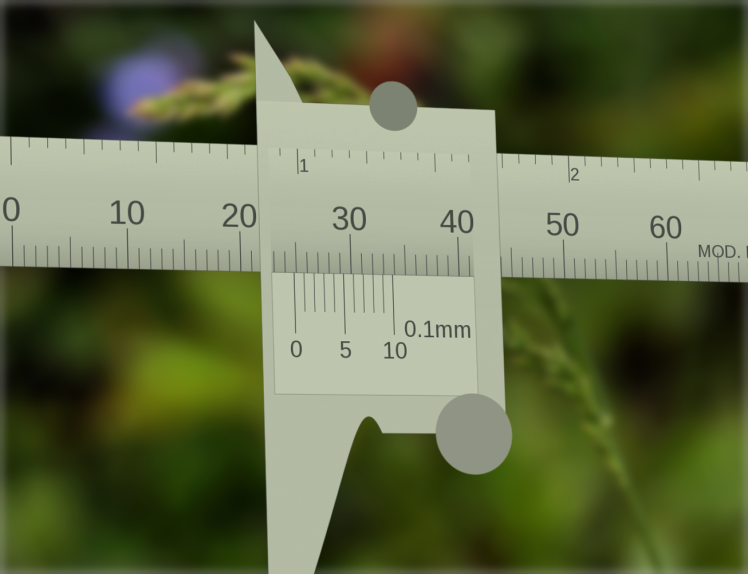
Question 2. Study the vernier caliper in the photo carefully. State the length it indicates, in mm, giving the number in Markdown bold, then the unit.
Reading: **24.8** mm
